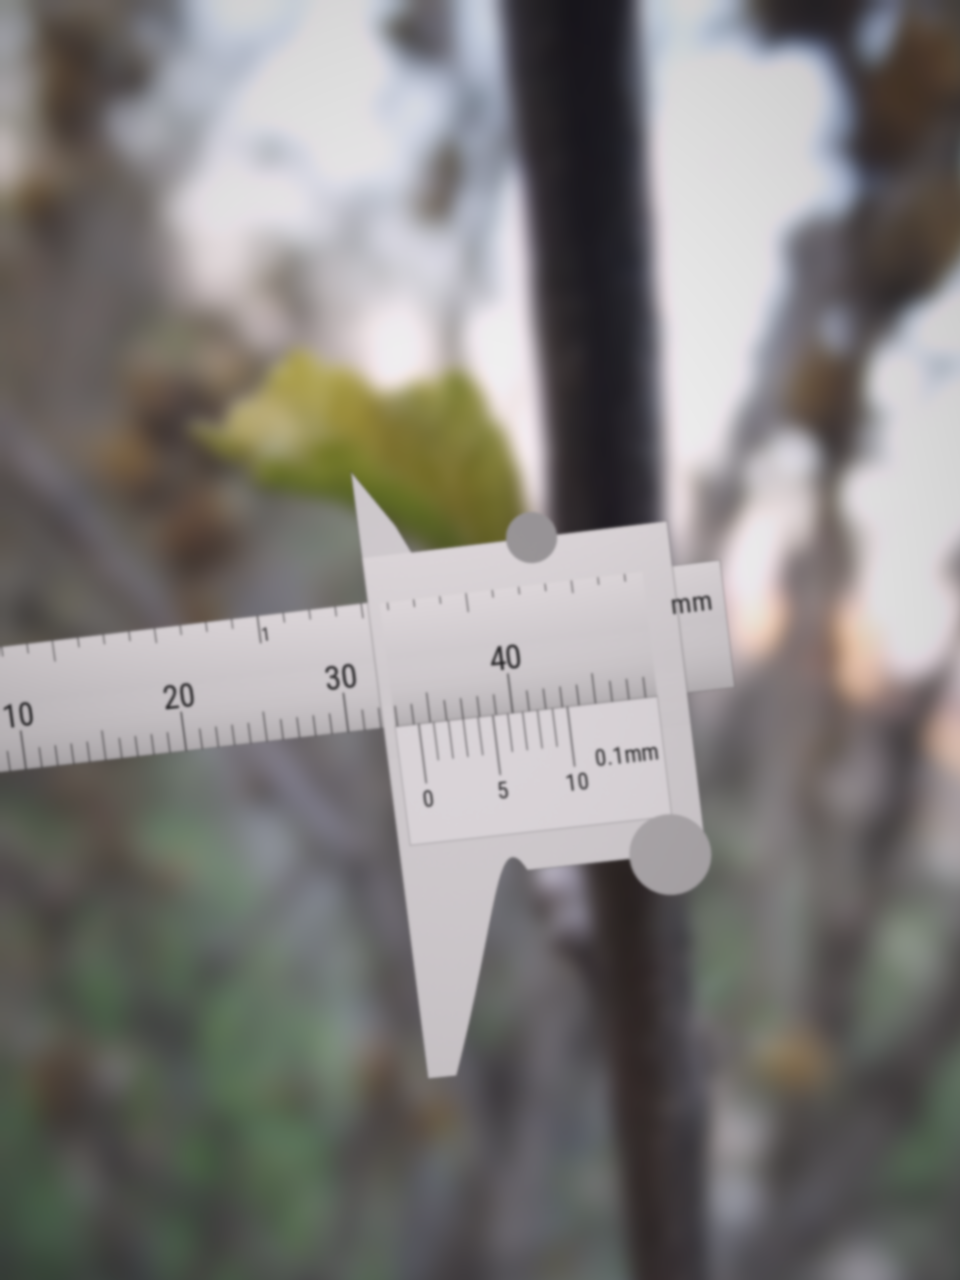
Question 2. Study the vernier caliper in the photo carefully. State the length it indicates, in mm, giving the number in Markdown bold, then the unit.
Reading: **34.3** mm
